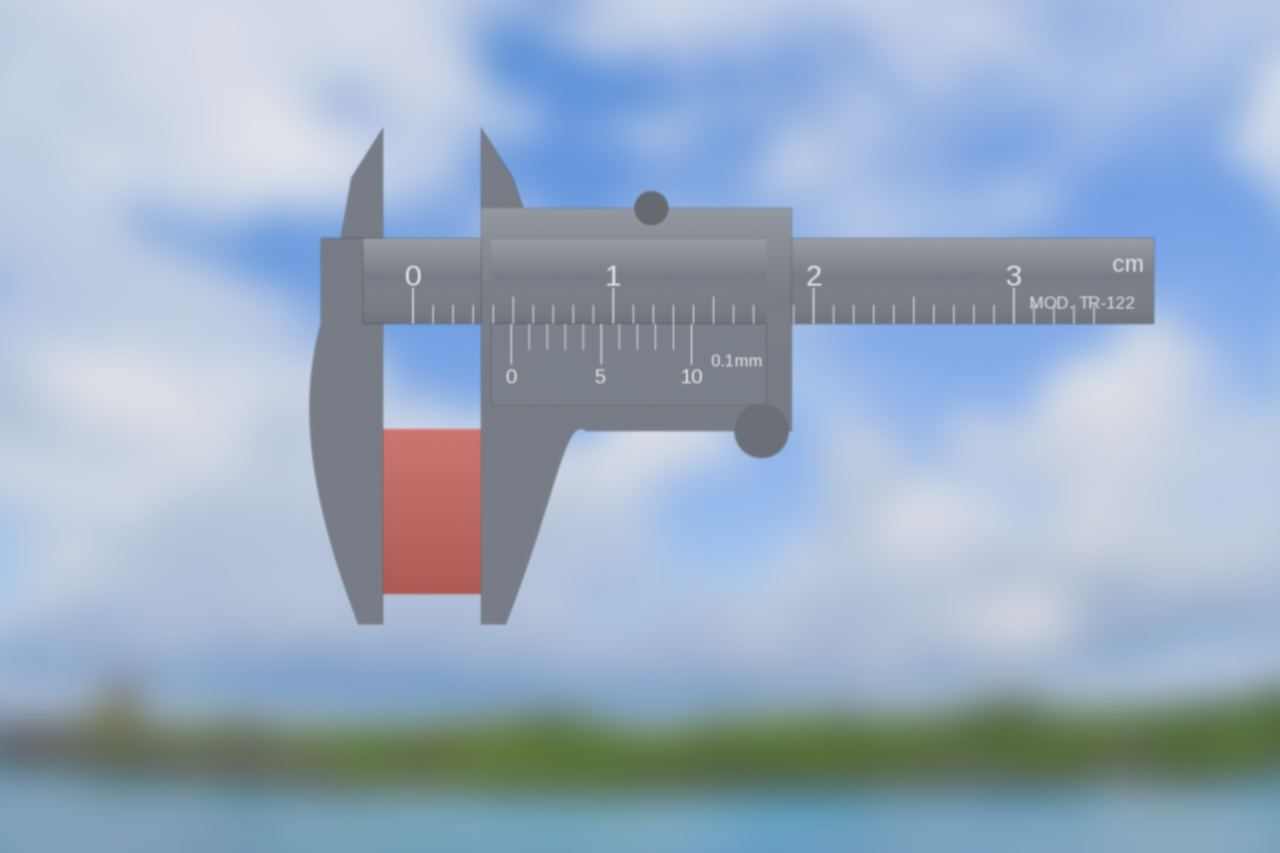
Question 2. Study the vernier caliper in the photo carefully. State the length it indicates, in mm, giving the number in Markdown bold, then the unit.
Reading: **4.9** mm
